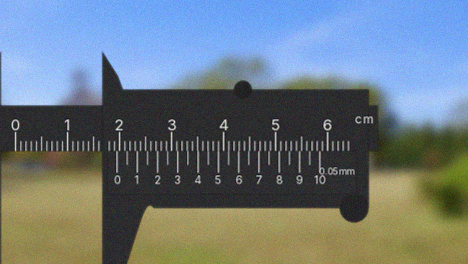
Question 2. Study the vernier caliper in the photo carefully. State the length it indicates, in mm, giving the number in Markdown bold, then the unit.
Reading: **19.5** mm
